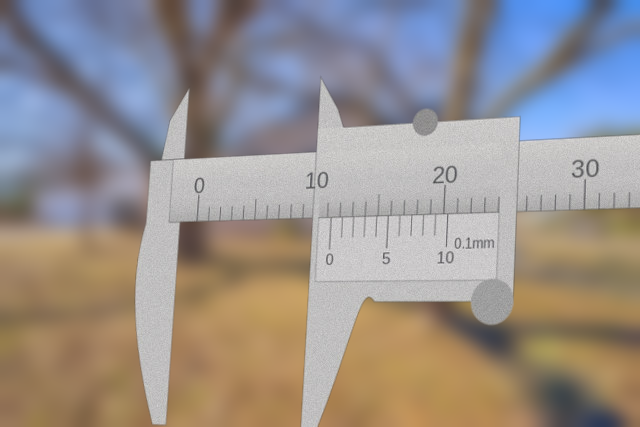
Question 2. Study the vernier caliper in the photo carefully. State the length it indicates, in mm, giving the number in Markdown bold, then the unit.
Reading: **11.3** mm
